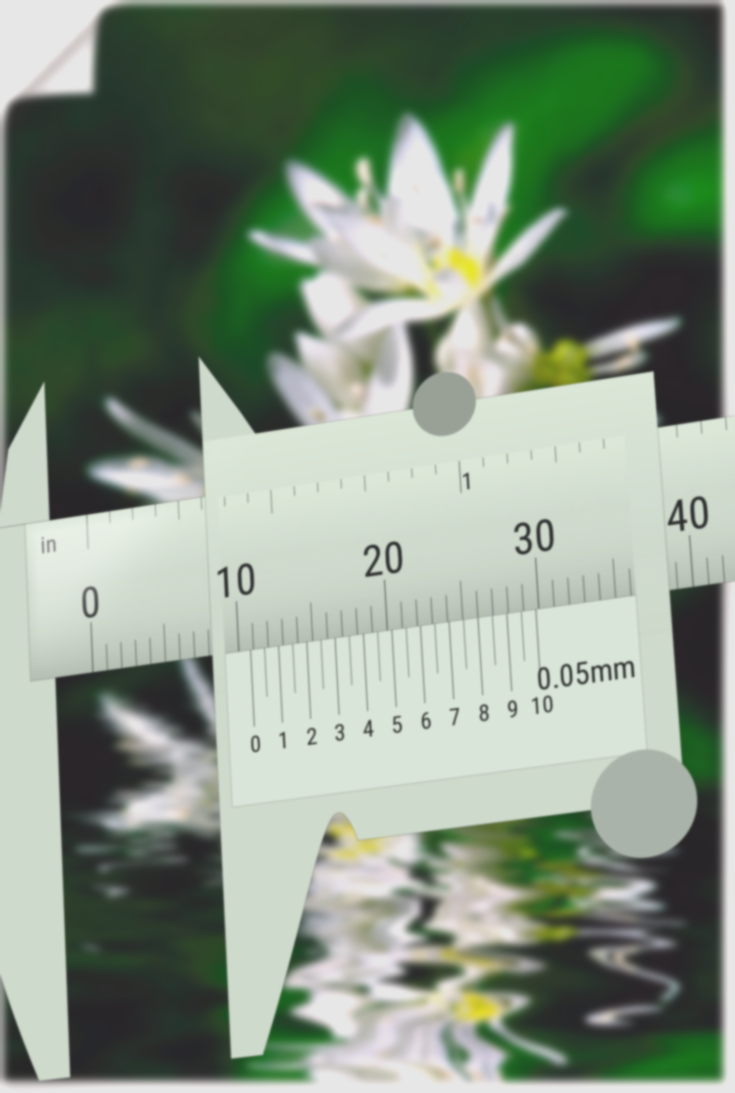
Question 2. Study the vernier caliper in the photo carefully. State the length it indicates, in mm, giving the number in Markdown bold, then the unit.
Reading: **10.8** mm
